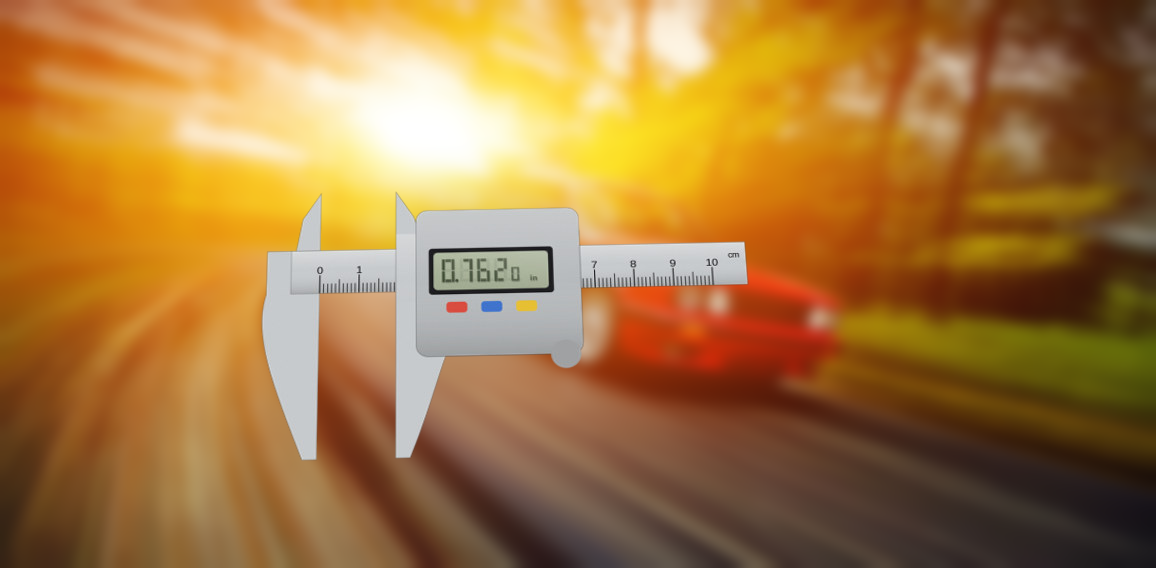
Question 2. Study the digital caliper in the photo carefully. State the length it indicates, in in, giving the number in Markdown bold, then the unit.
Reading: **0.7620** in
